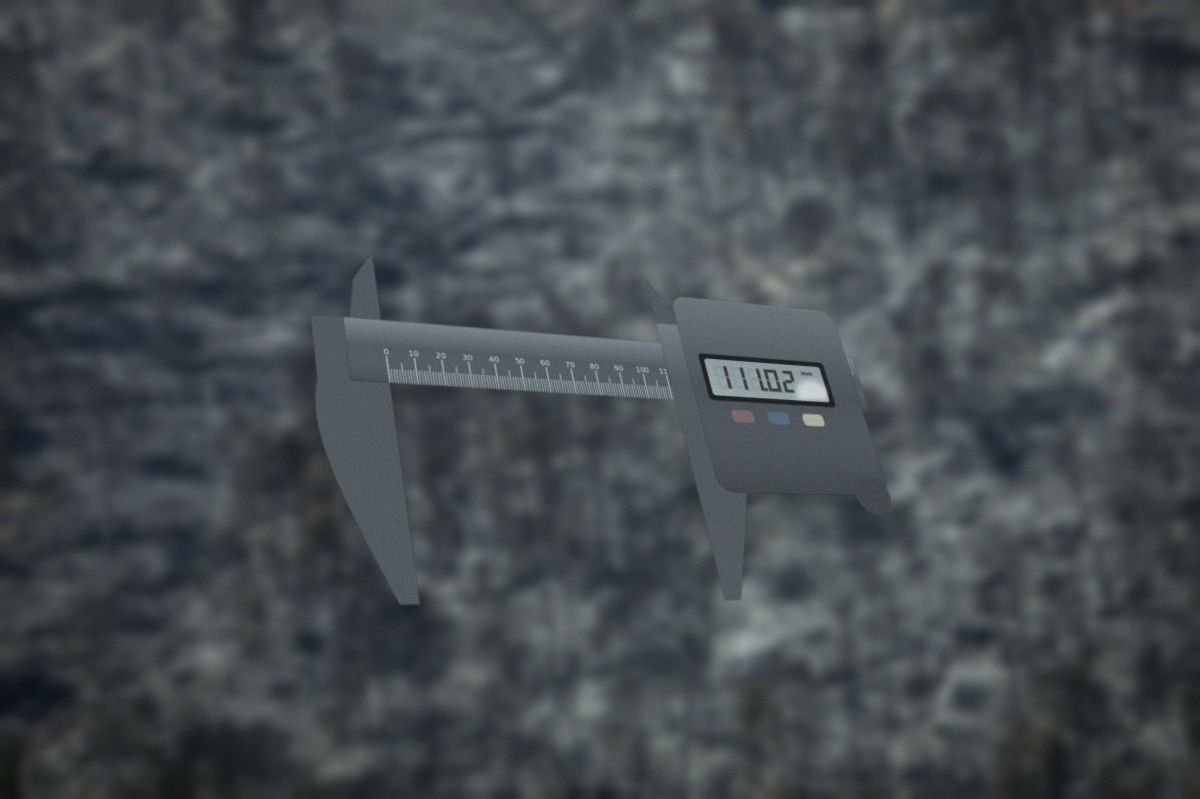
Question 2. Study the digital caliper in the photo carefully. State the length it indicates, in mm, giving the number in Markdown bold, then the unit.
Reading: **111.02** mm
